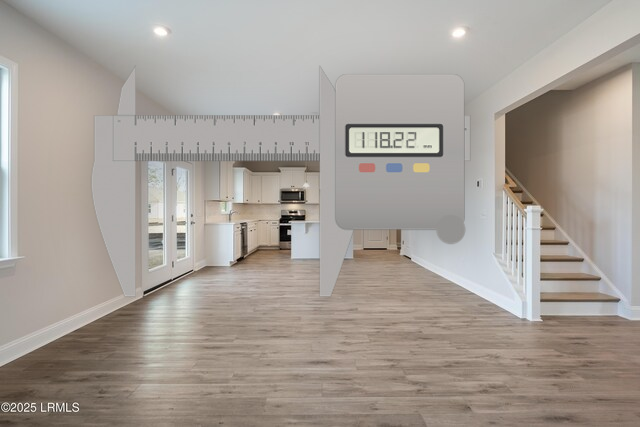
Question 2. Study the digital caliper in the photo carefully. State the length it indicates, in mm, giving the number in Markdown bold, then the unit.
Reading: **118.22** mm
